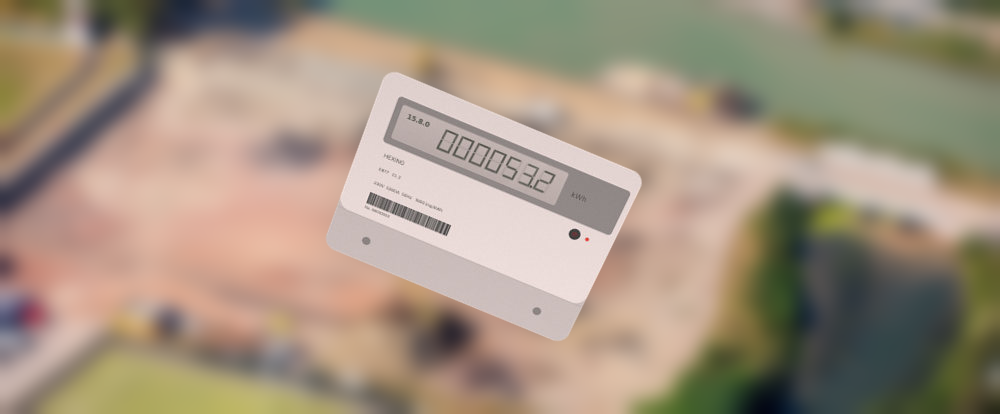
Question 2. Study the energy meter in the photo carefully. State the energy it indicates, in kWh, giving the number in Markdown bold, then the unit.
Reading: **53.2** kWh
